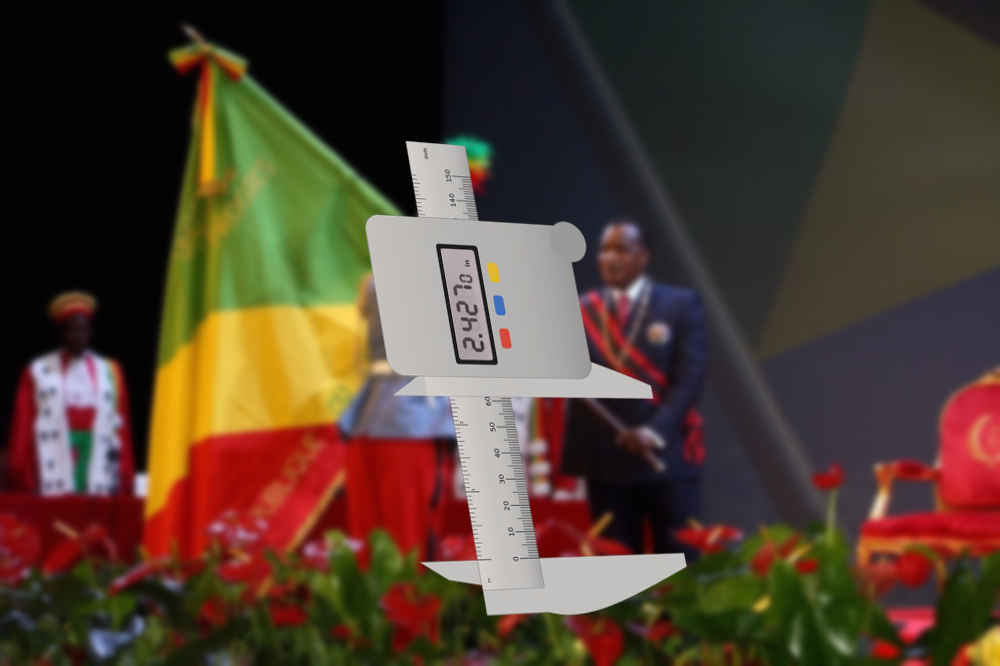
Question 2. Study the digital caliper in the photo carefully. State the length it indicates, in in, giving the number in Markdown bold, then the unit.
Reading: **2.4270** in
